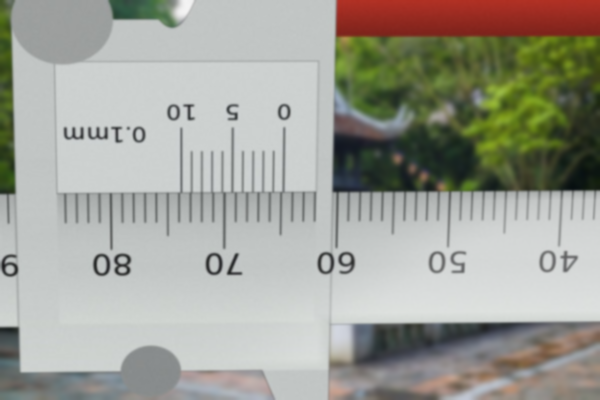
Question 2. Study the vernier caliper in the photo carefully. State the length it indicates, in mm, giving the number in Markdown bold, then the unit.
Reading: **64.8** mm
